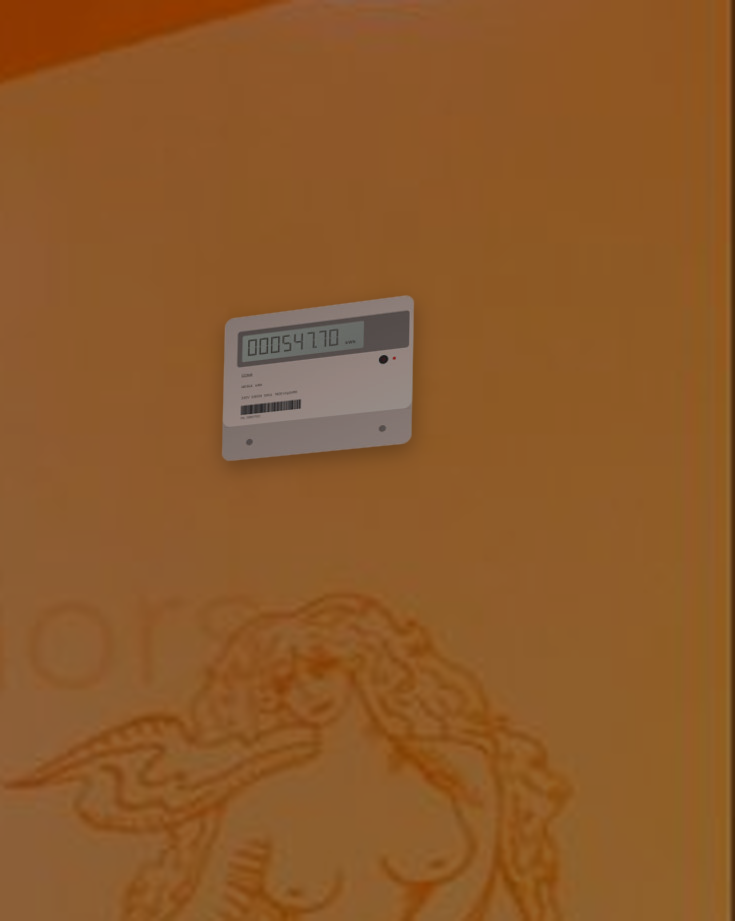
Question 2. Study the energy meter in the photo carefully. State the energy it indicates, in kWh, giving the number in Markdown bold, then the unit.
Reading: **547.70** kWh
